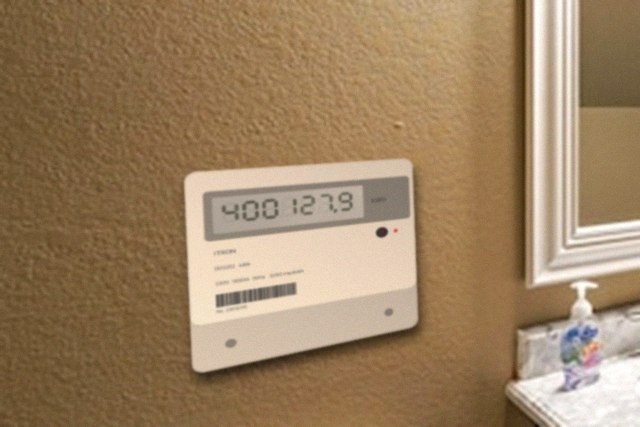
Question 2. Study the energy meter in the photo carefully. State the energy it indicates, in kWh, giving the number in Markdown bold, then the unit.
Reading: **400127.9** kWh
